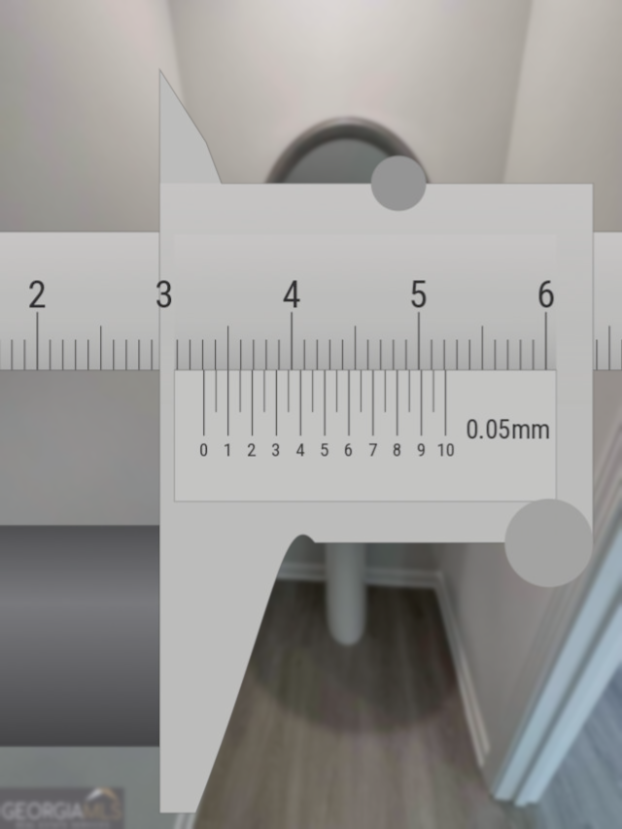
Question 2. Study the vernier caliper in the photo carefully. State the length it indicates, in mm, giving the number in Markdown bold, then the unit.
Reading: **33.1** mm
